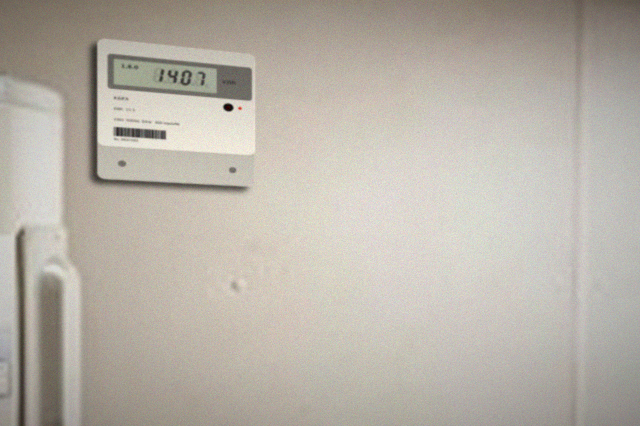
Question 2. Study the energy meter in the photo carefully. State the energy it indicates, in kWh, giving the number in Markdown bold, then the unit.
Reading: **1407** kWh
